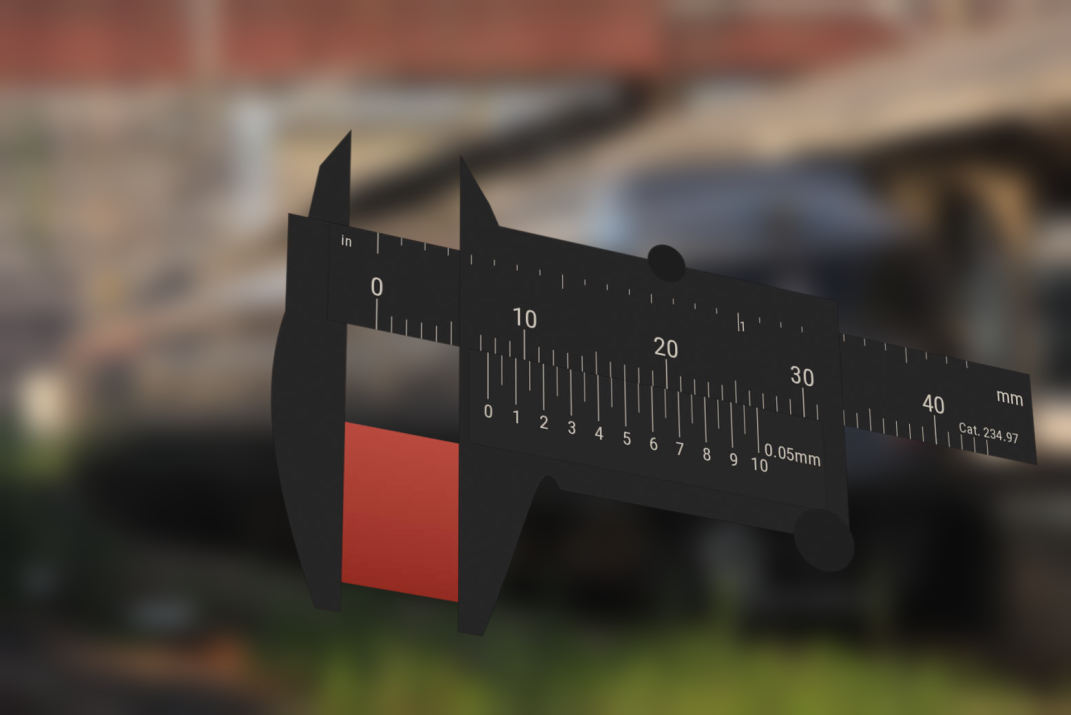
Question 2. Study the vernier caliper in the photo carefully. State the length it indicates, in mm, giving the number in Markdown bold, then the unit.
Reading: **7.5** mm
